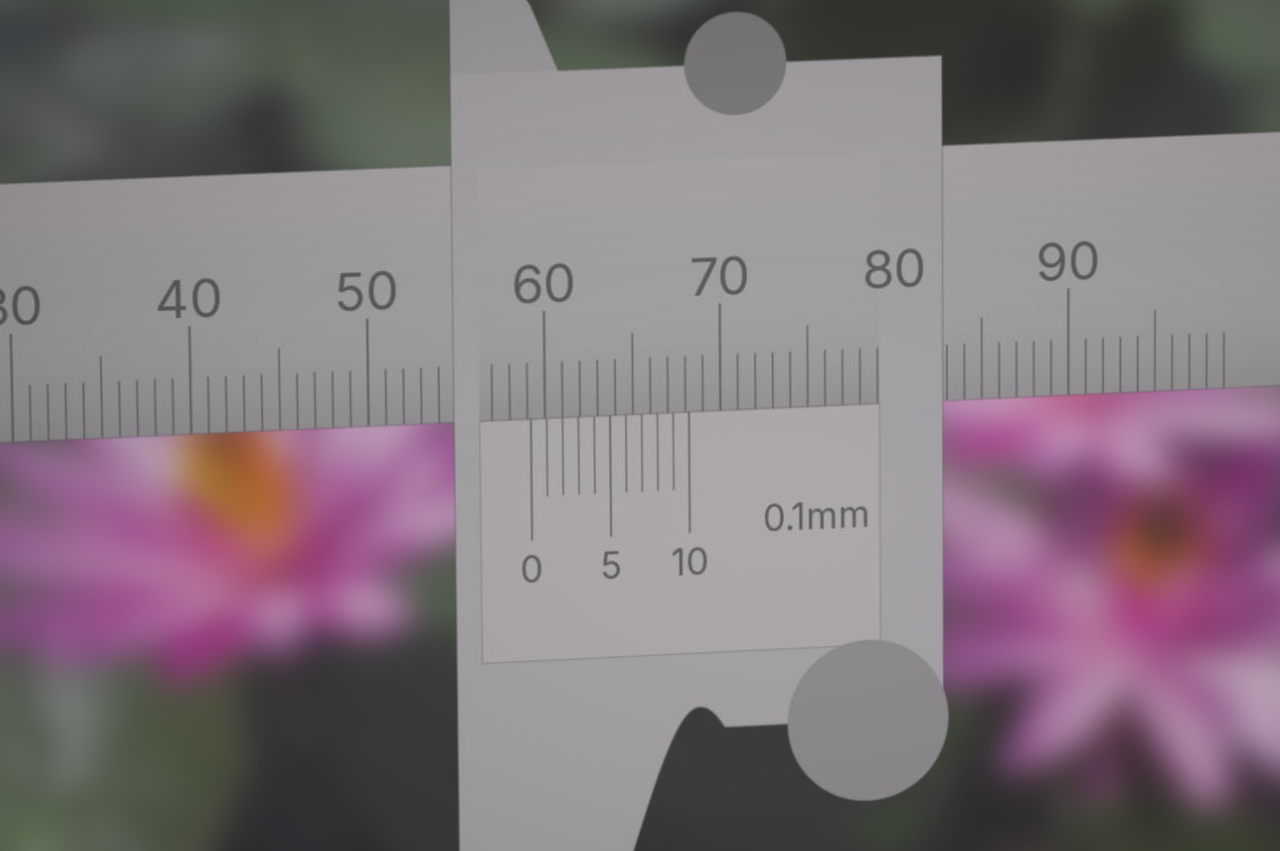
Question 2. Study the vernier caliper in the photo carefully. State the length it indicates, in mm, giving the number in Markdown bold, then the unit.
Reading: **59.2** mm
